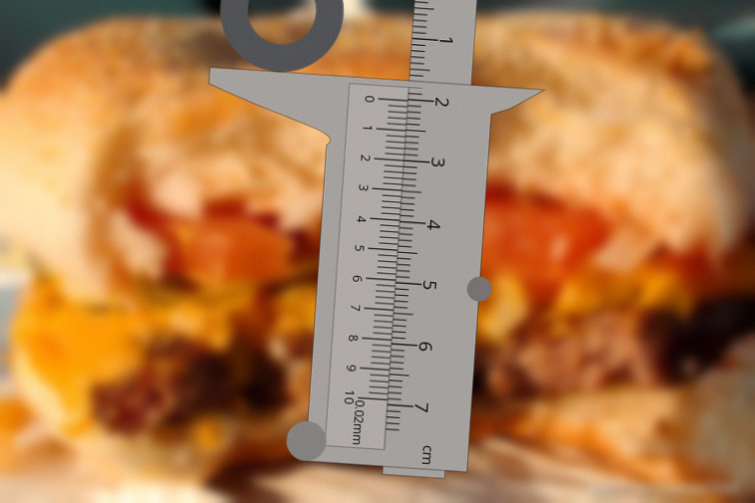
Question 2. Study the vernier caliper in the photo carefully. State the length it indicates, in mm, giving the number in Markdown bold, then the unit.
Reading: **20.2** mm
